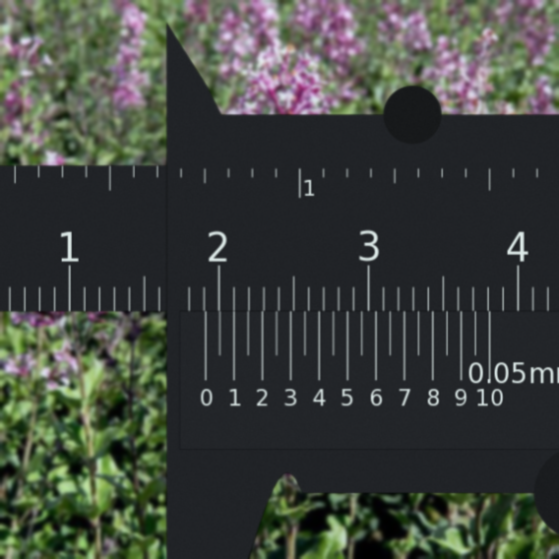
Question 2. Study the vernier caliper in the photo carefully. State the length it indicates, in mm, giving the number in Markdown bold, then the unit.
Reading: **19.1** mm
